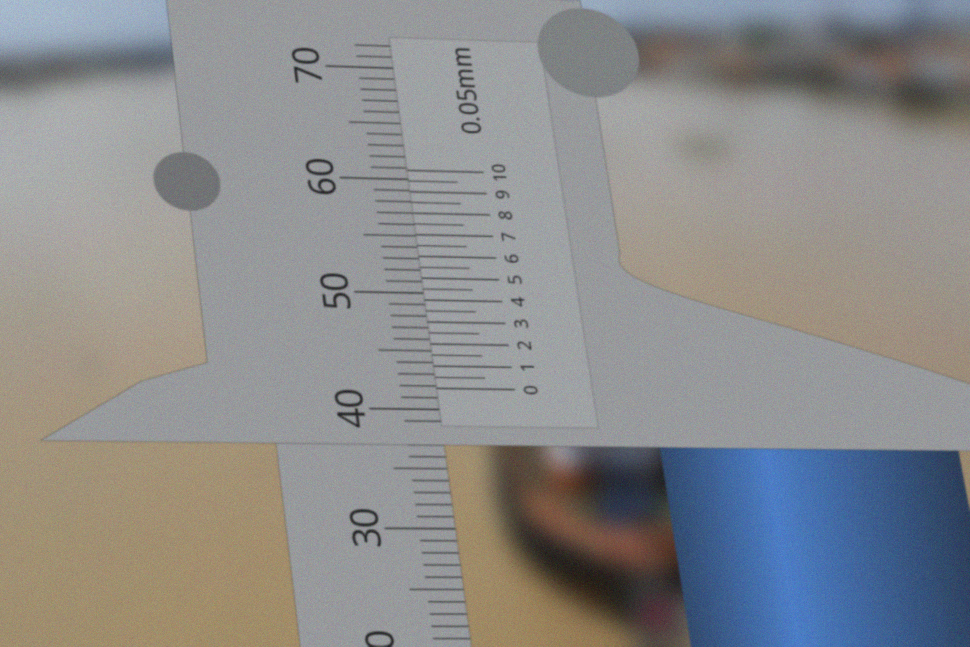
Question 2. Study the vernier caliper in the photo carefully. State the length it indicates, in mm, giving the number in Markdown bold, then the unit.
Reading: **41.8** mm
